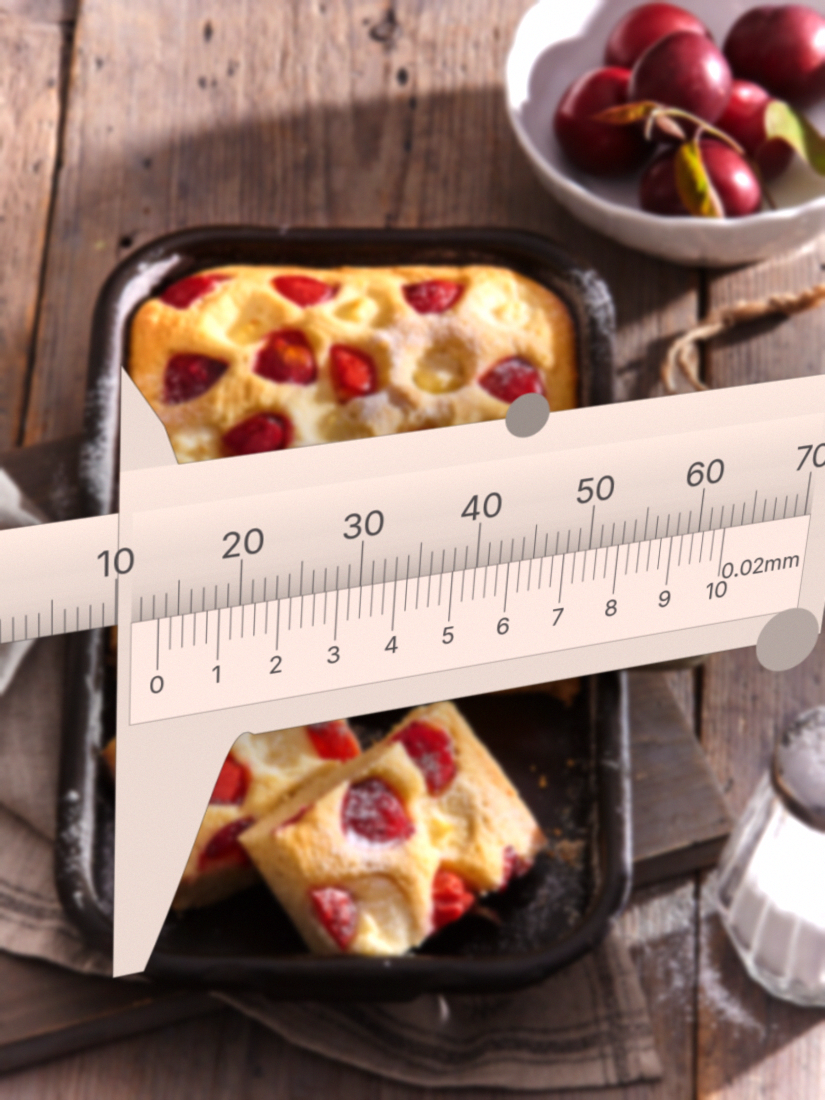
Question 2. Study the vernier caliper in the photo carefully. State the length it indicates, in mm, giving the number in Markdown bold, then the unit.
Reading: **13.4** mm
